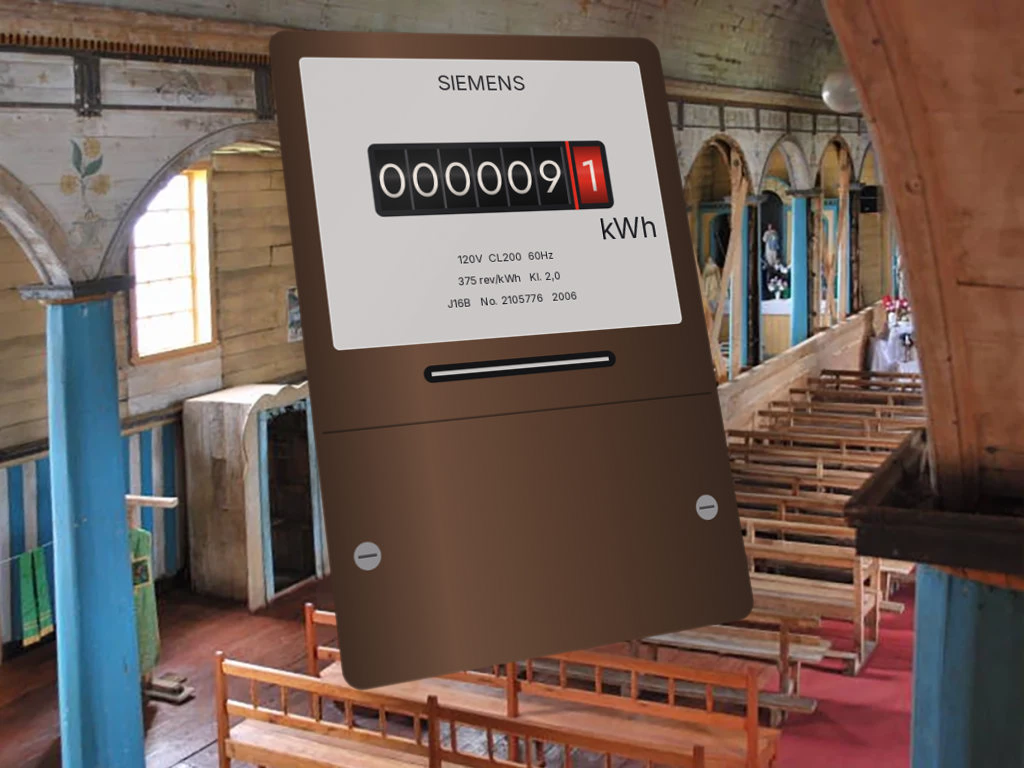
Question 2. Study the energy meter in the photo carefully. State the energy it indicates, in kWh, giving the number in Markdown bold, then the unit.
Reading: **9.1** kWh
